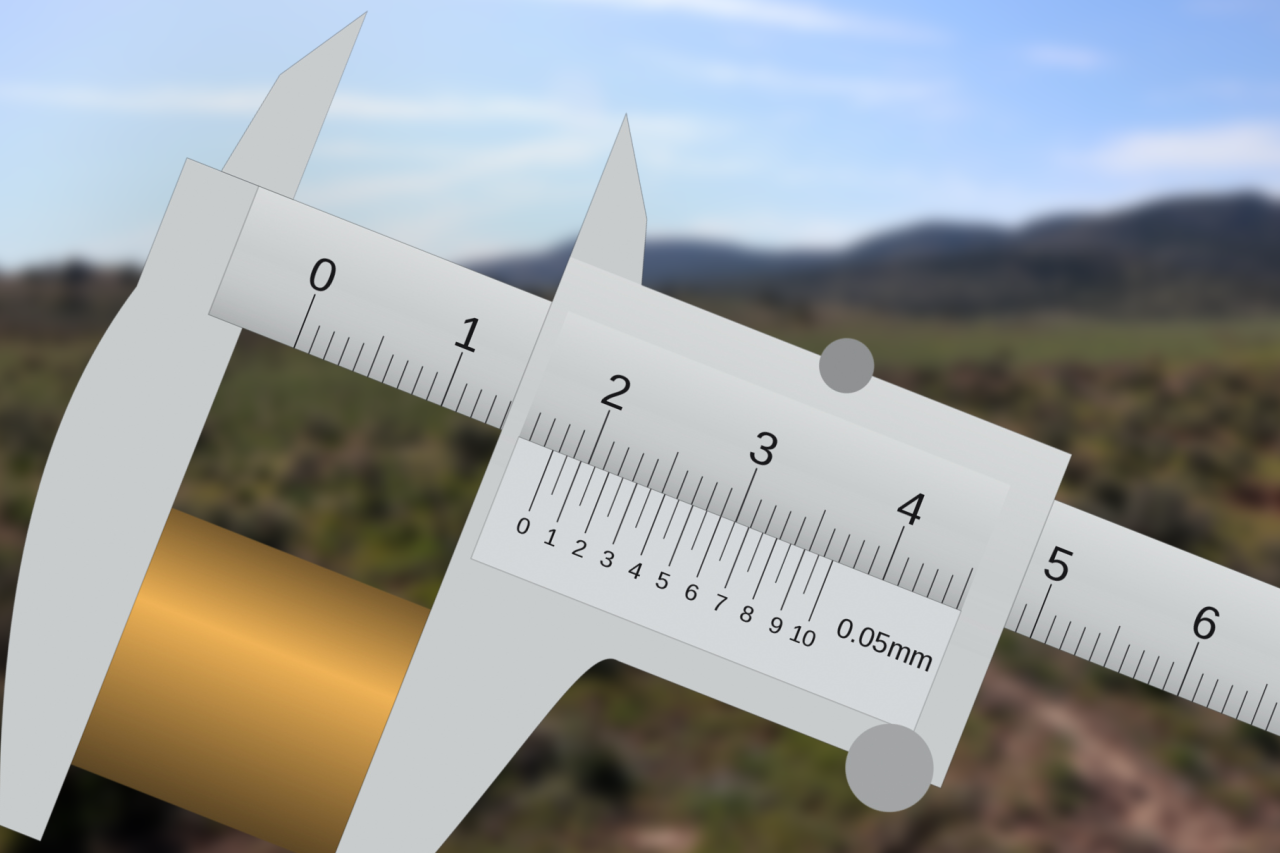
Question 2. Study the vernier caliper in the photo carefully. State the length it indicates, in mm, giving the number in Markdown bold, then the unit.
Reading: **17.6** mm
